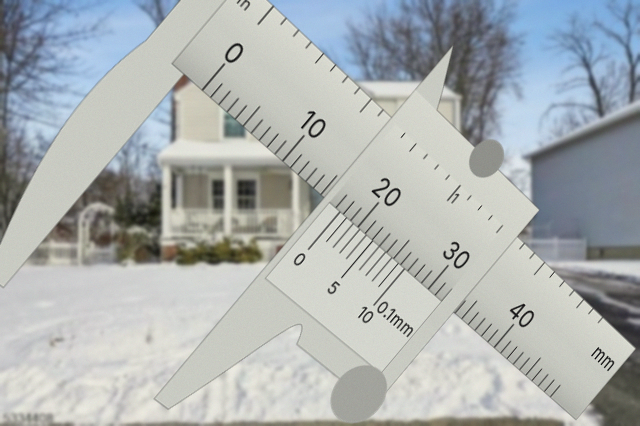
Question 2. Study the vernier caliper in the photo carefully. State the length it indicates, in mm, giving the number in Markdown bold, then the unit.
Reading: **17.6** mm
